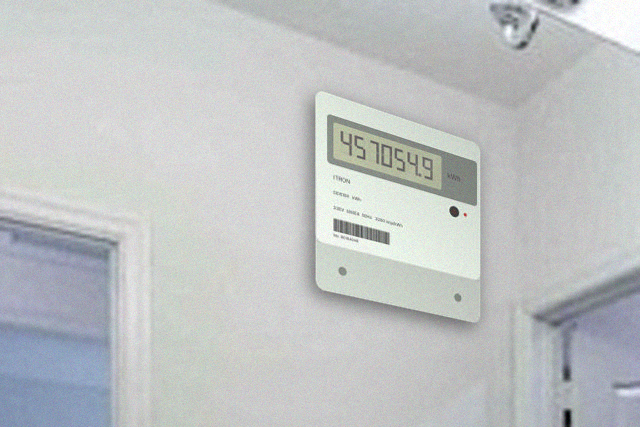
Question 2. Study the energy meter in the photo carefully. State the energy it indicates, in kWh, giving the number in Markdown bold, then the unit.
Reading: **457054.9** kWh
